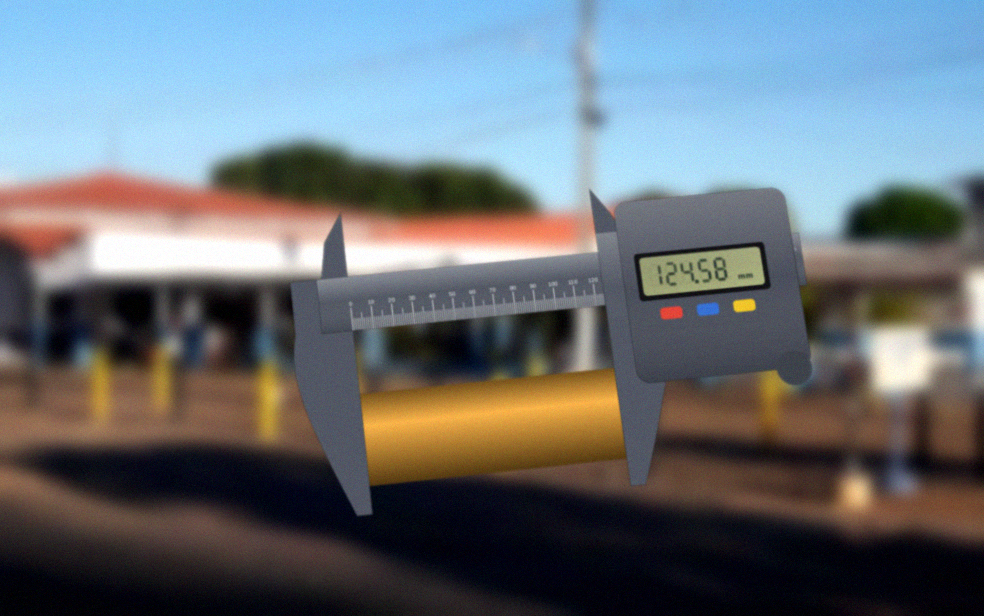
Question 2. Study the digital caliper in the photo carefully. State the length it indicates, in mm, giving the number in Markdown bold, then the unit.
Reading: **124.58** mm
